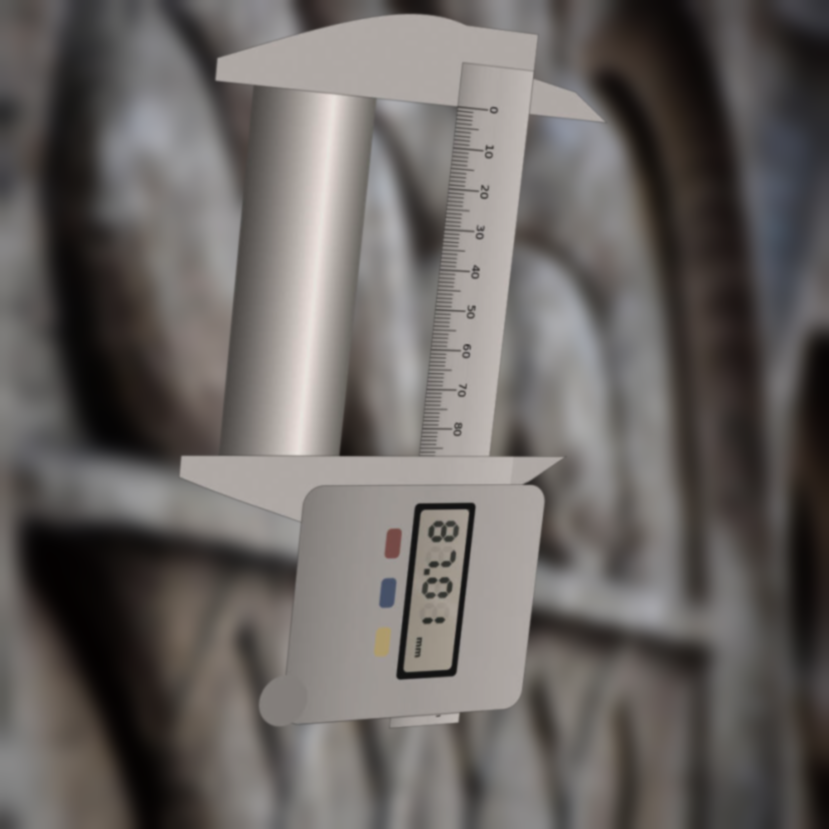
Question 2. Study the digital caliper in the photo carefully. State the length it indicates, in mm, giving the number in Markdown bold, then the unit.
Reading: **87.01** mm
